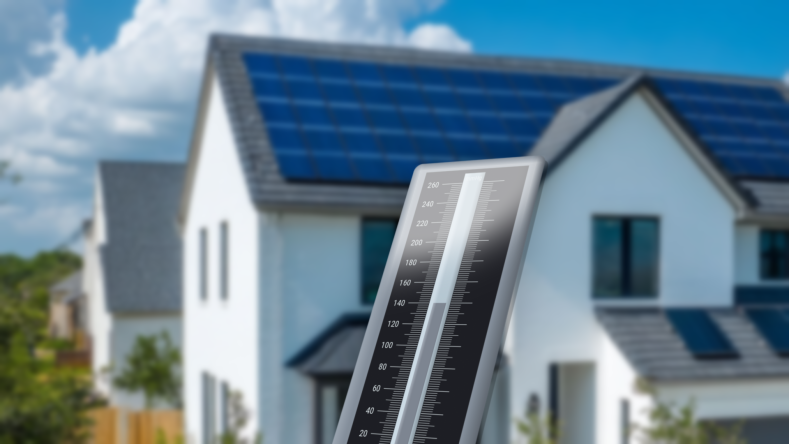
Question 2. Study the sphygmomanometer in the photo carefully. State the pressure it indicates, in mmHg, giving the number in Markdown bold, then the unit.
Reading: **140** mmHg
